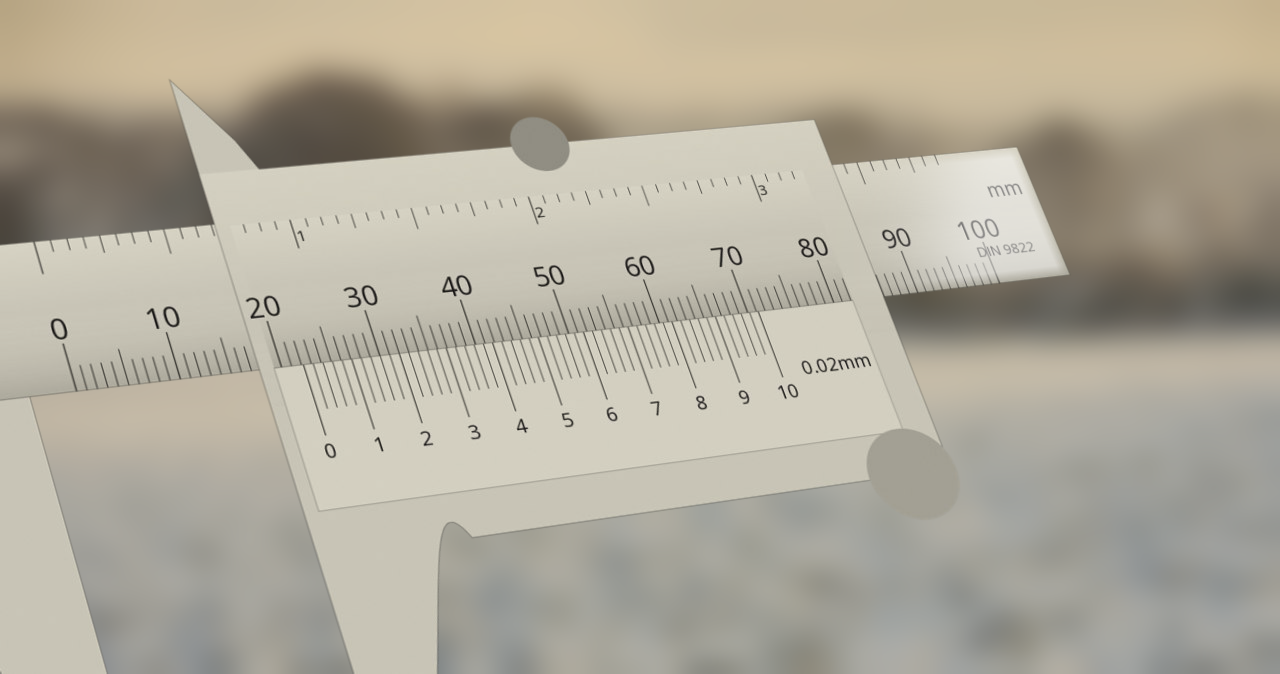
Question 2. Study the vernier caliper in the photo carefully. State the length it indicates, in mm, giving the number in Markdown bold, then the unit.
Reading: **22.2** mm
